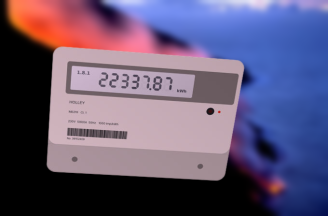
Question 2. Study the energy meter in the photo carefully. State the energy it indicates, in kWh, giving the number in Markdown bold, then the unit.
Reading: **22337.87** kWh
